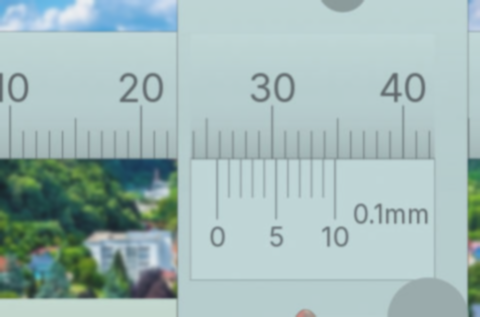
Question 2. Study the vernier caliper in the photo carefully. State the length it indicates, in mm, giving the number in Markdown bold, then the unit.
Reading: **25.8** mm
